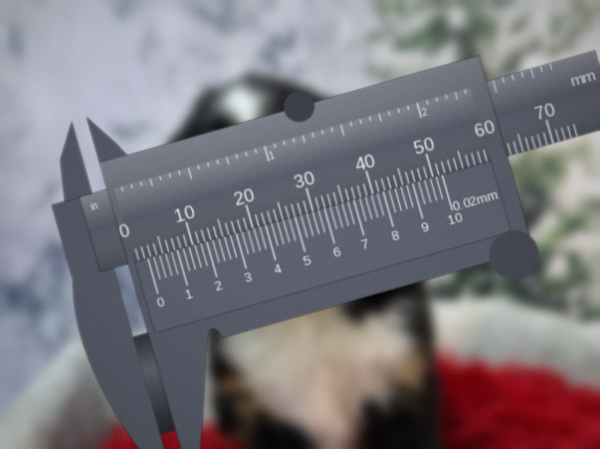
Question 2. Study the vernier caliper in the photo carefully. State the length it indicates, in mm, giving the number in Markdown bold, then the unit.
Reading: **2.5** mm
